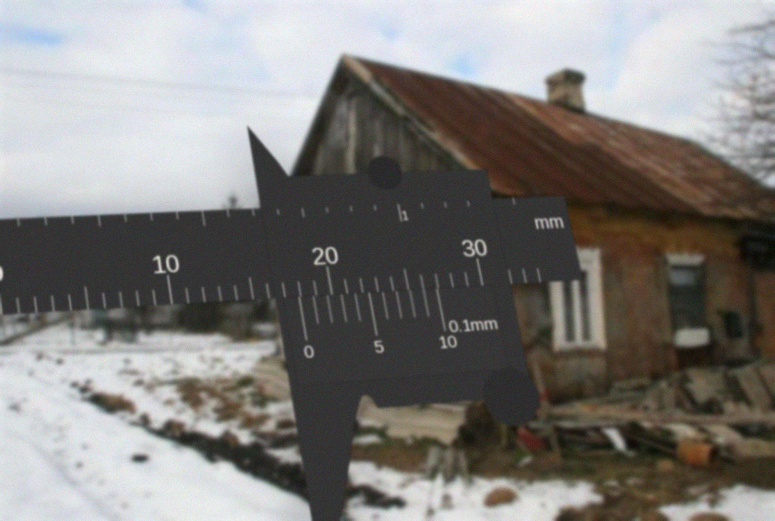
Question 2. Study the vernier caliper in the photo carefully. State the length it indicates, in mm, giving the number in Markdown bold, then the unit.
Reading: **17.9** mm
